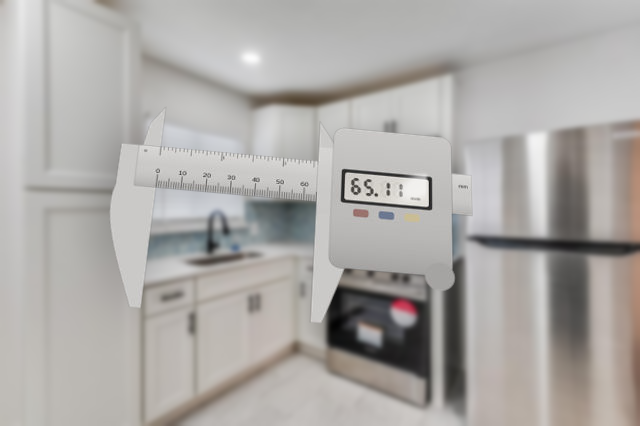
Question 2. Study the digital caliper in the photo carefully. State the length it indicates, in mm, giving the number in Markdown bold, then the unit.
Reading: **65.11** mm
